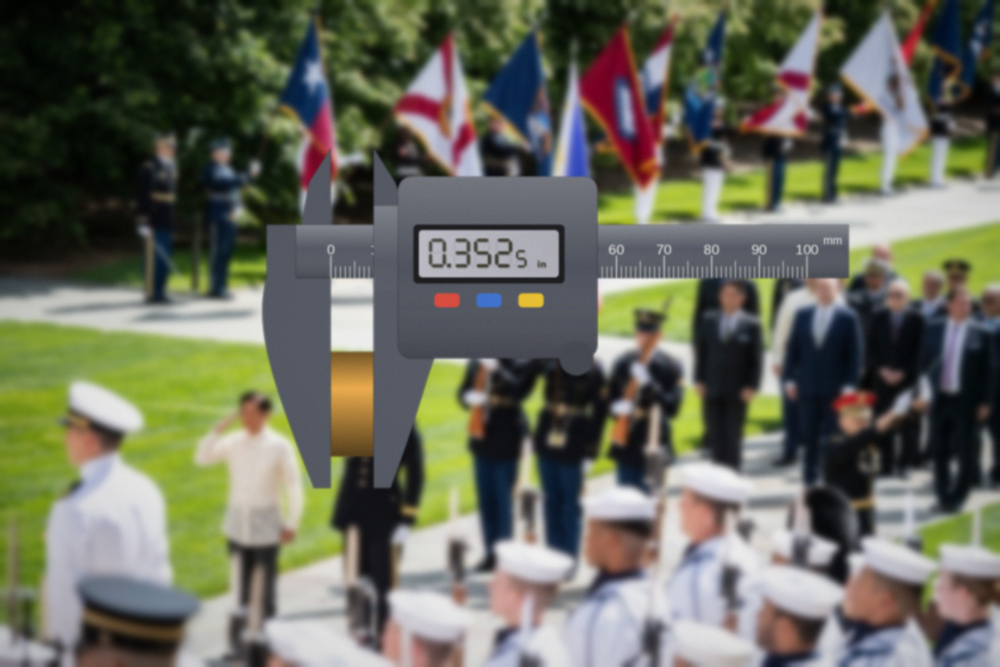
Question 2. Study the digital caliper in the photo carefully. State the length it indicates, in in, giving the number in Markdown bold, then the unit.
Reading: **0.3525** in
